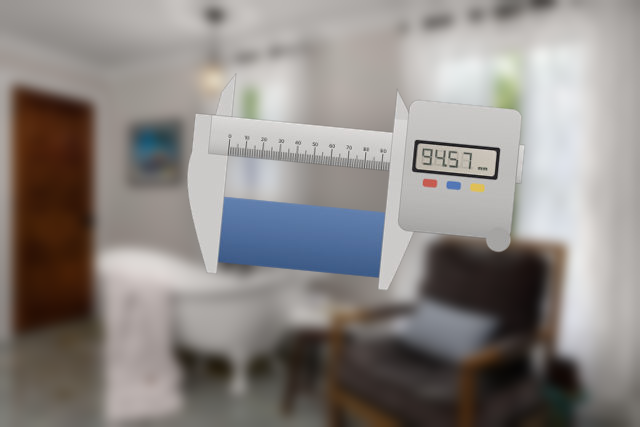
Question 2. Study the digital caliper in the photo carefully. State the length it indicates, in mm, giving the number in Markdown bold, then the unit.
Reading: **94.57** mm
